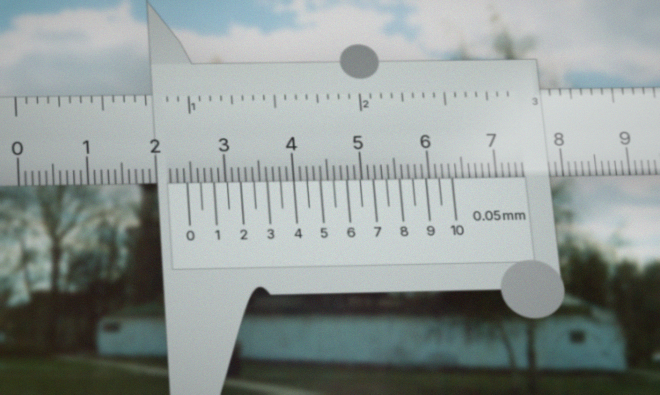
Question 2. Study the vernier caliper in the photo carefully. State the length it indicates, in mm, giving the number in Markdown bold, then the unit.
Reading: **24.4** mm
